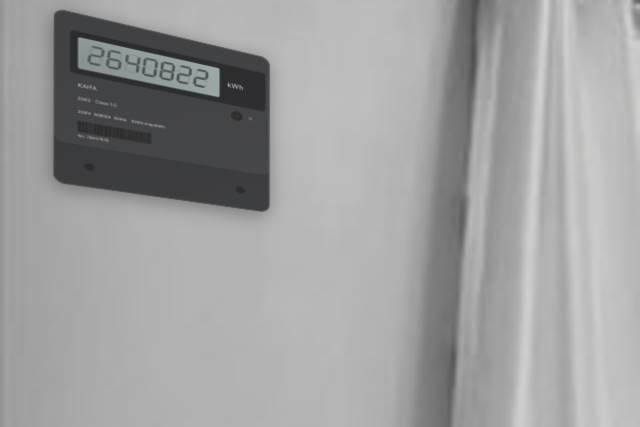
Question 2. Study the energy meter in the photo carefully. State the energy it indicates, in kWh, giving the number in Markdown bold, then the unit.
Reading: **2640822** kWh
